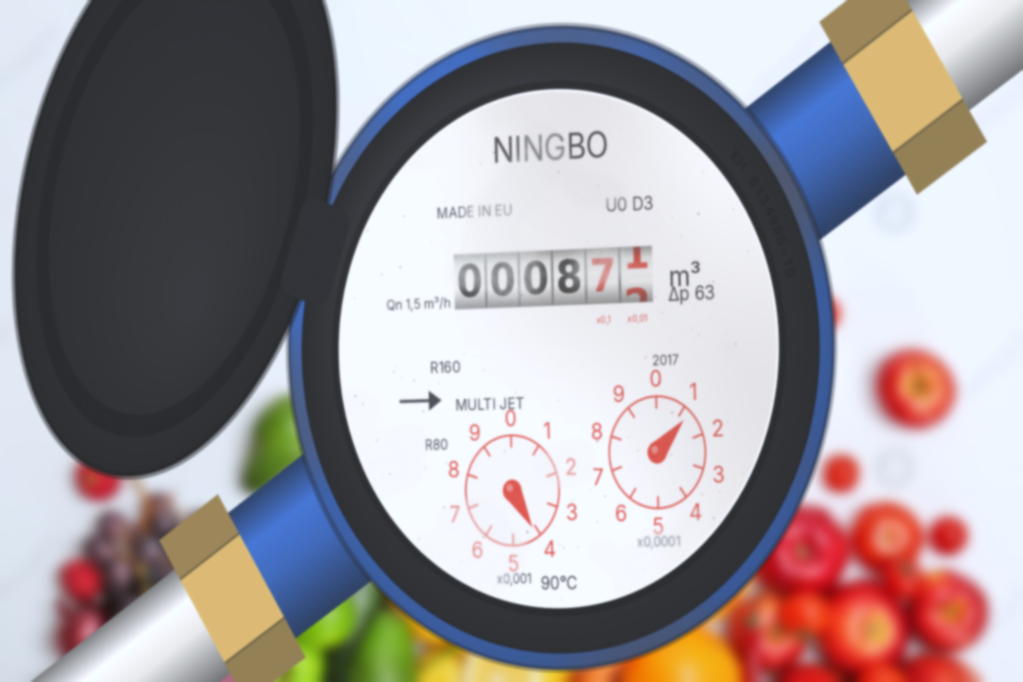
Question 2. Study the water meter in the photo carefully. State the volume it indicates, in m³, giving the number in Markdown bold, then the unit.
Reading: **8.7141** m³
